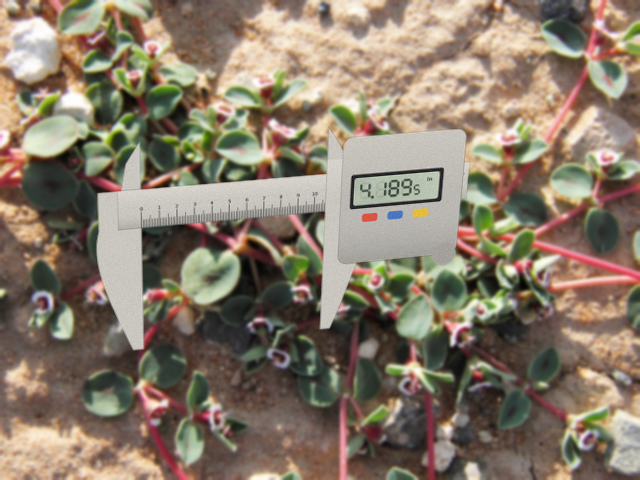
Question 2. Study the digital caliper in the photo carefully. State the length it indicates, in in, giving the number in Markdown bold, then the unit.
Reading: **4.1895** in
